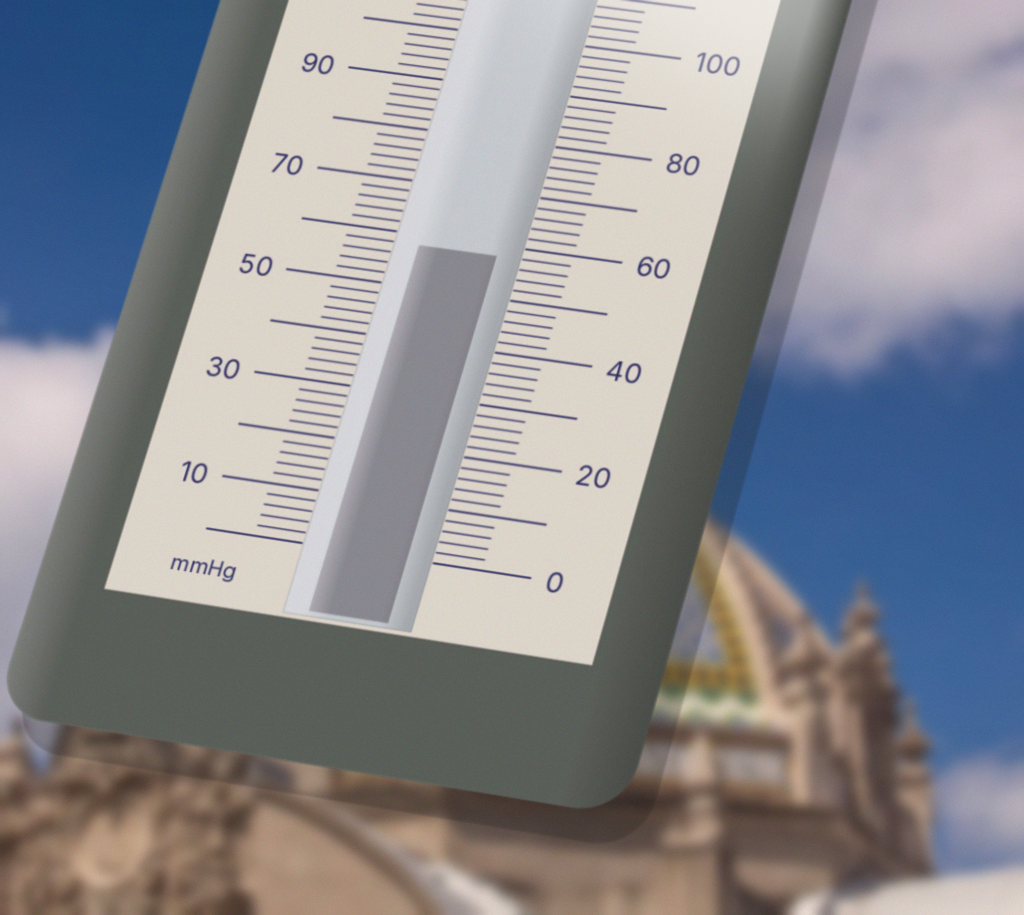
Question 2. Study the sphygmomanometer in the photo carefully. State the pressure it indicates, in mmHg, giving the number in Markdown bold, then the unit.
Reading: **58** mmHg
